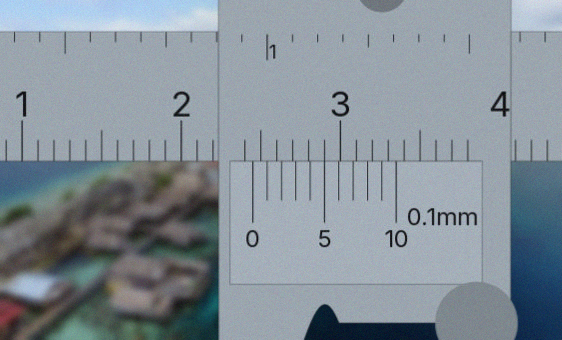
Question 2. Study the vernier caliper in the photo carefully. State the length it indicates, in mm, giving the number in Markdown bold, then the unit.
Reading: **24.5** mm
